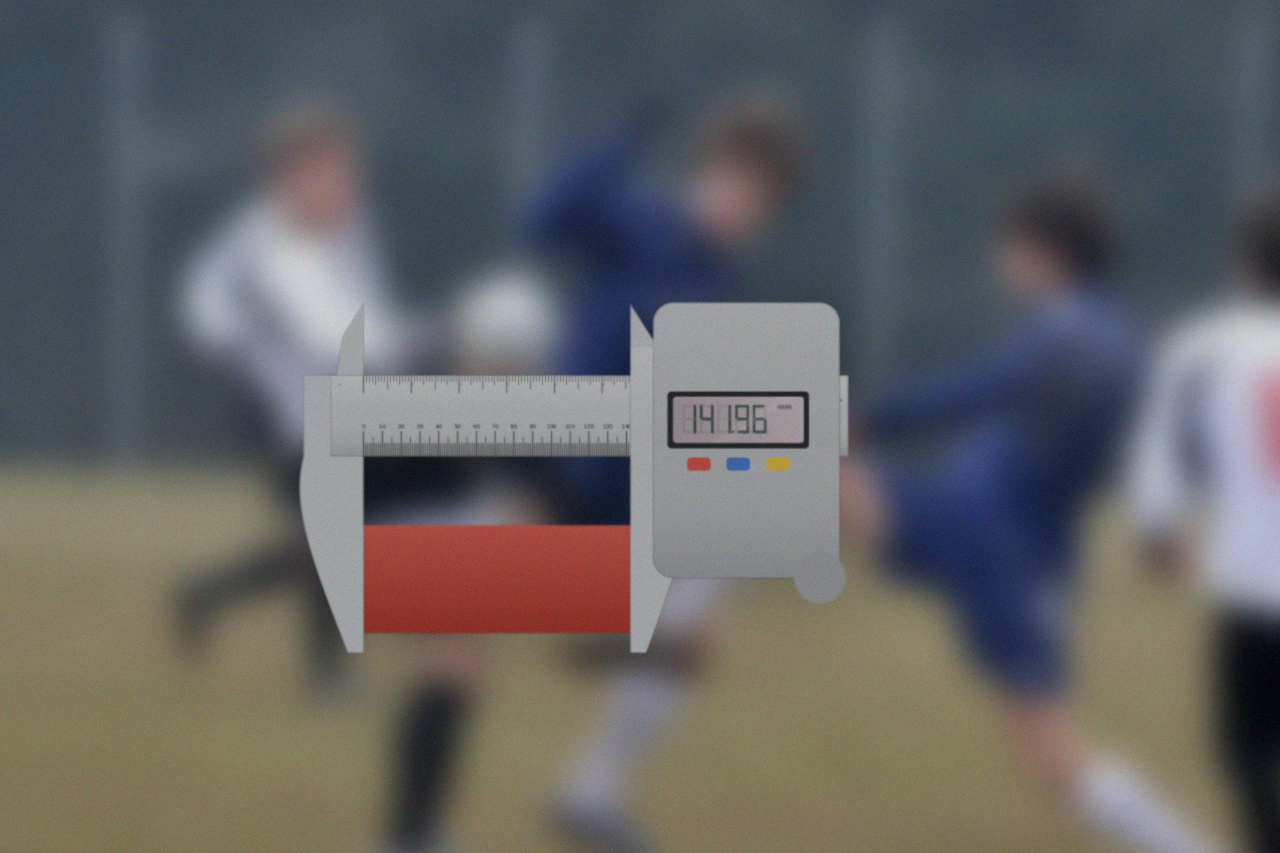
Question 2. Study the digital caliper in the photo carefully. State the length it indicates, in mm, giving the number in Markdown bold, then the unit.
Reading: **141.96** mm
